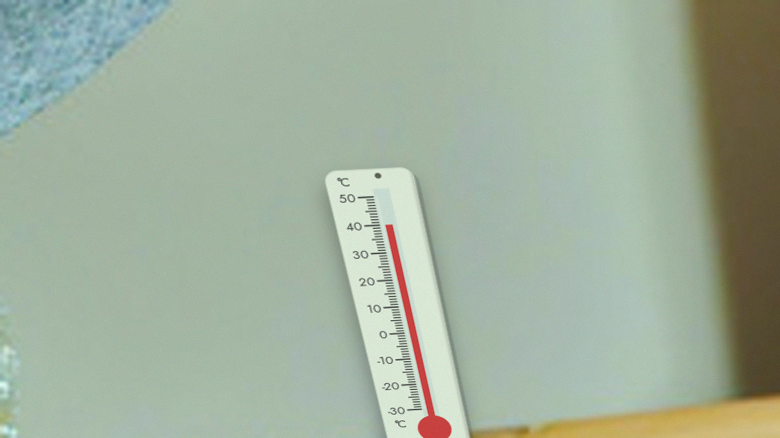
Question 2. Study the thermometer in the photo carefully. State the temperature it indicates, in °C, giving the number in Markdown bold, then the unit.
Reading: **40** °C
